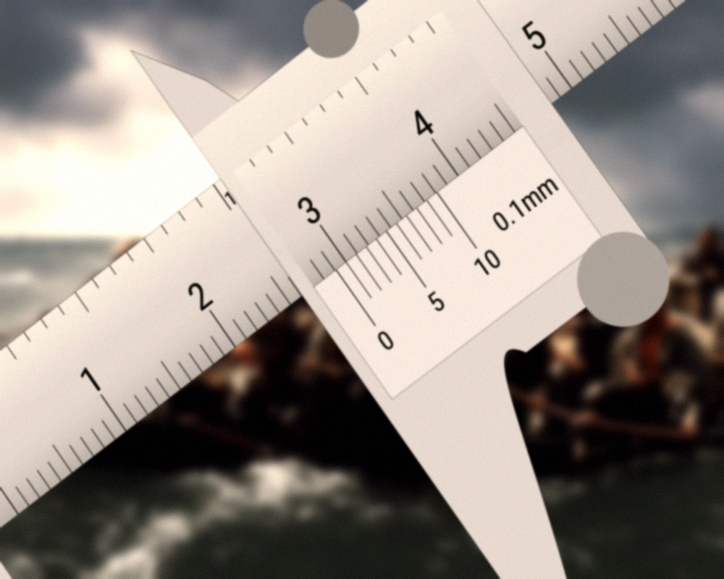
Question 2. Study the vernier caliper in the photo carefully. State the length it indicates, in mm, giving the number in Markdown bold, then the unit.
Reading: **29.1** mm
